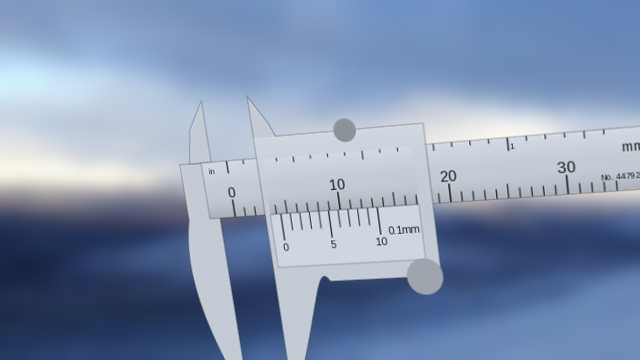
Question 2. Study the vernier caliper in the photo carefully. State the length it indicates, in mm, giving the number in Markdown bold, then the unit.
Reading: **4.4** mm
